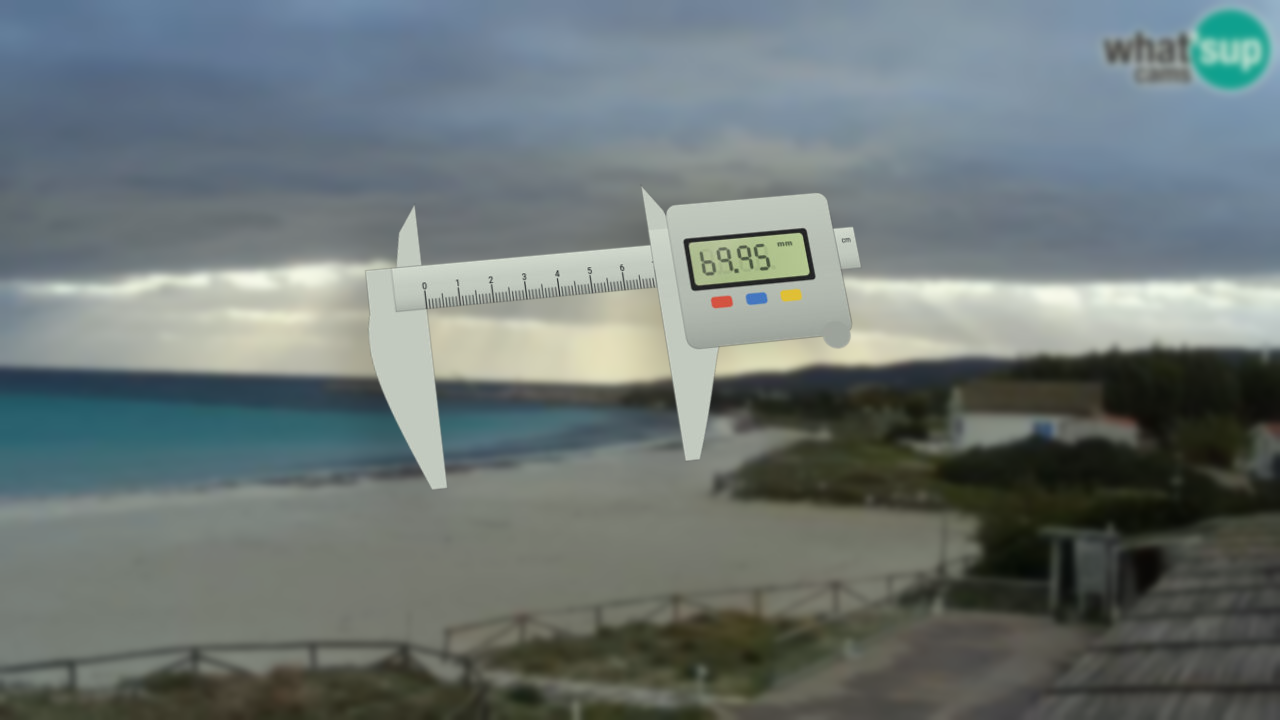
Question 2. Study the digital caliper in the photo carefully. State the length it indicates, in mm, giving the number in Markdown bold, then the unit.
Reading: **69.95** mm
